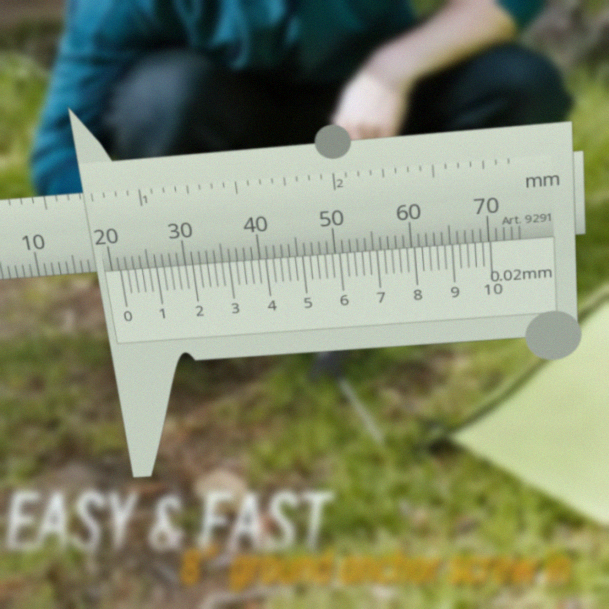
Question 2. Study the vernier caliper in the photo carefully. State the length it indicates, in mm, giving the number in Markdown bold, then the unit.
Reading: **21.2** mm
